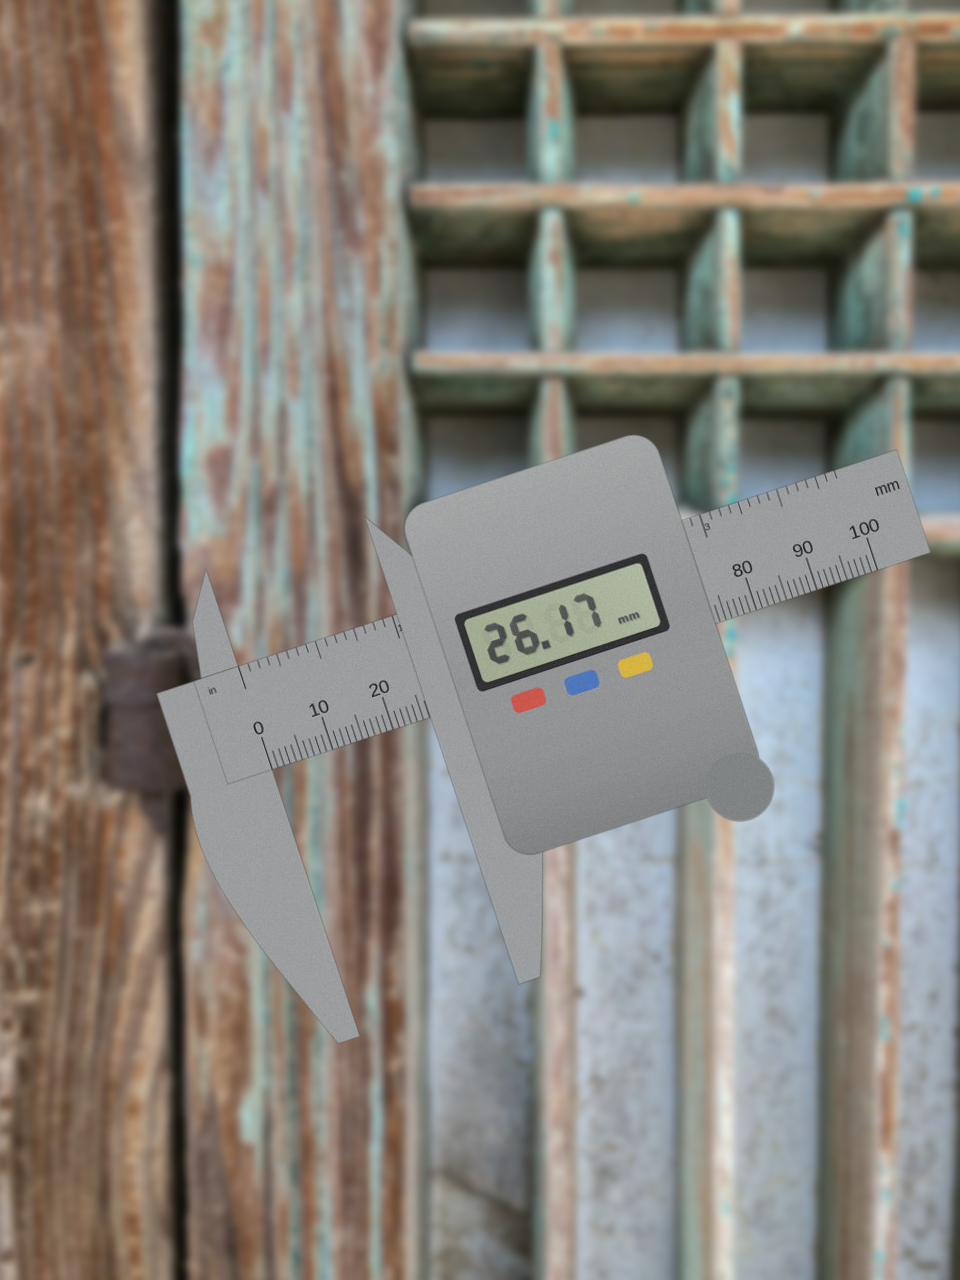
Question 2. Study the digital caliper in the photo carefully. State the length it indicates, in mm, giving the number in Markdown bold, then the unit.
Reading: **26.17** mm
